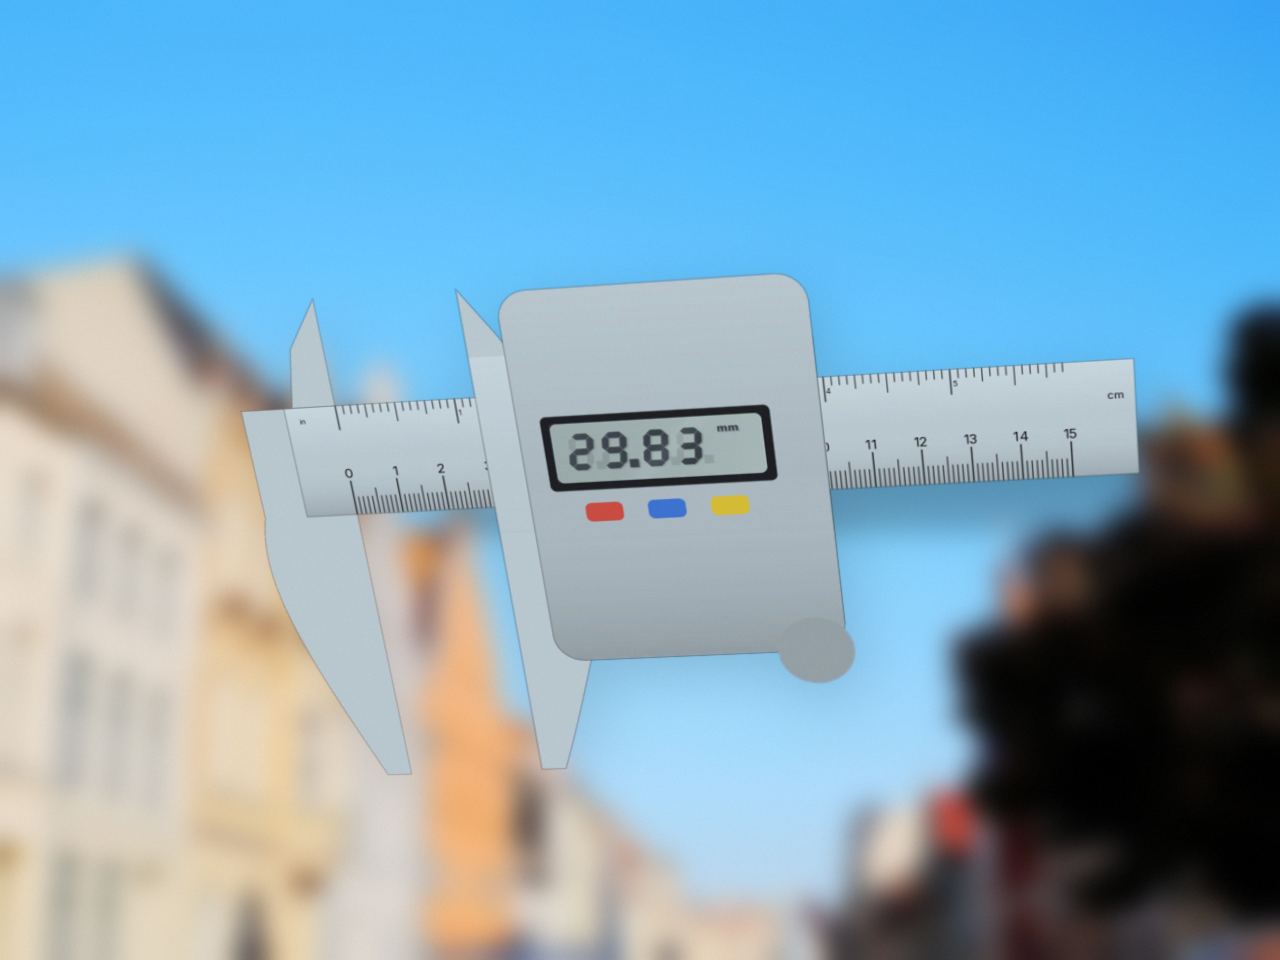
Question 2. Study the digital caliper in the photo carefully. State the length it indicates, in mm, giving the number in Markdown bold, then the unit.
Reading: **29.83** mm
